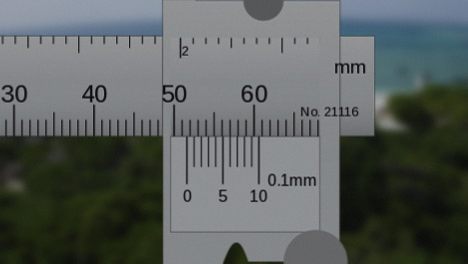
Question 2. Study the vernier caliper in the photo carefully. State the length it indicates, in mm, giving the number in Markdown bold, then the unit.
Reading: **51.6** mm
